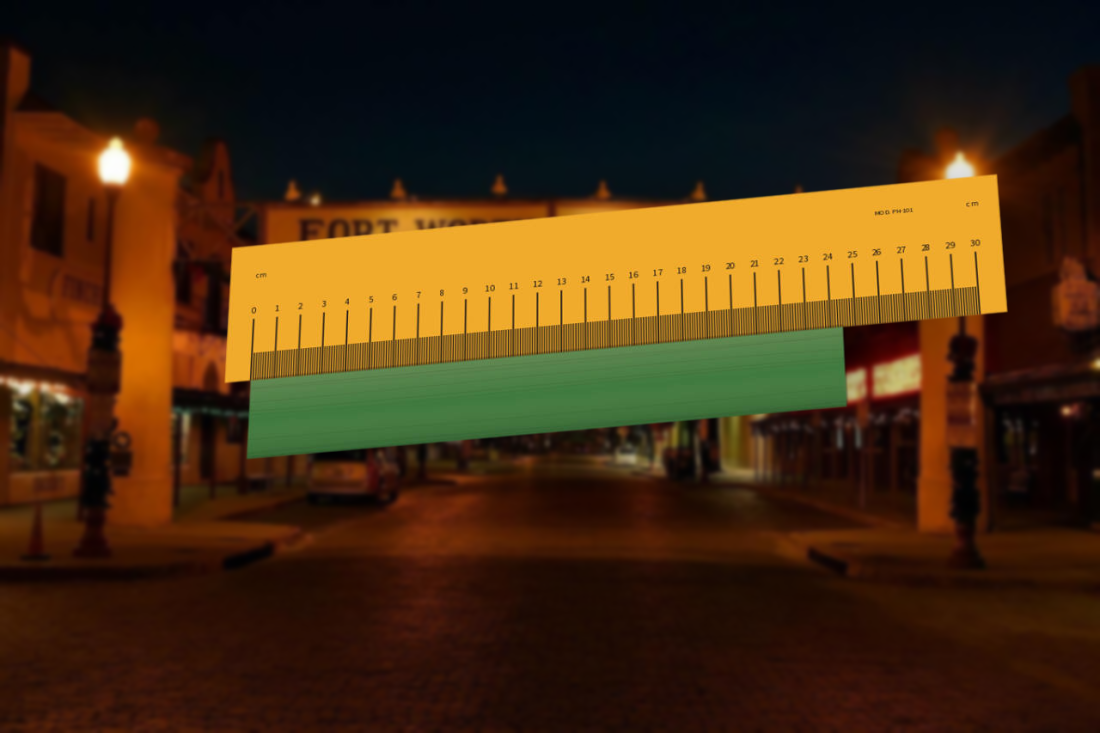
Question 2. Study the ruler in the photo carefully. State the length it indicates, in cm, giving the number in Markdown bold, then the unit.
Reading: **24.5** cm
